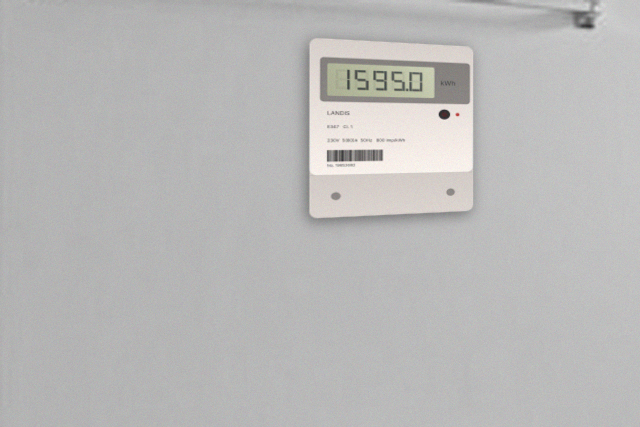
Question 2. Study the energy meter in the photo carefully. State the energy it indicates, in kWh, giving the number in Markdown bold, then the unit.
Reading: **1595.0** kWh
